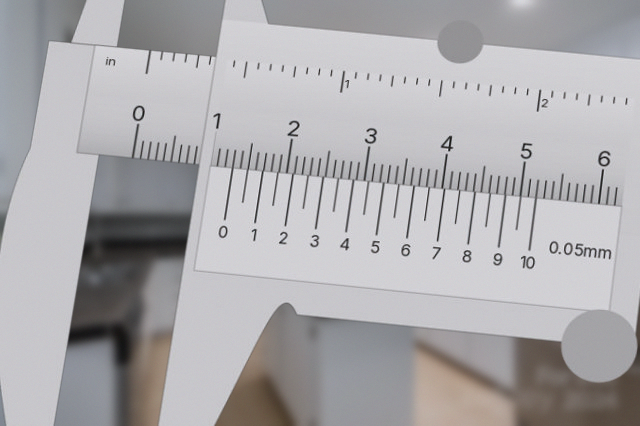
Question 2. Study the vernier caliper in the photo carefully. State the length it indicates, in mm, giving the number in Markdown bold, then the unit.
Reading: **13.0** mm
